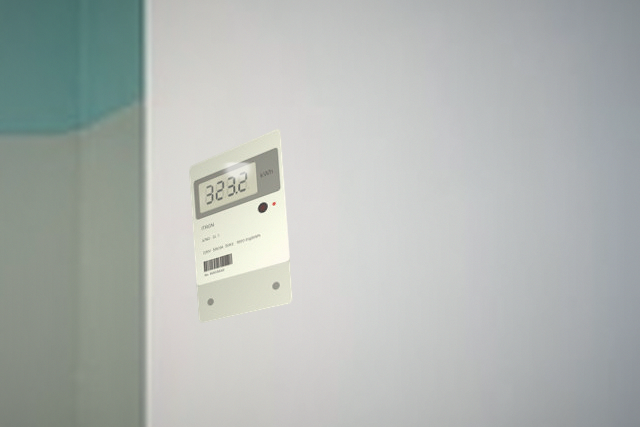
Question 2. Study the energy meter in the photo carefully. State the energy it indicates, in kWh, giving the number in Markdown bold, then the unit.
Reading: **323.2** kWh
